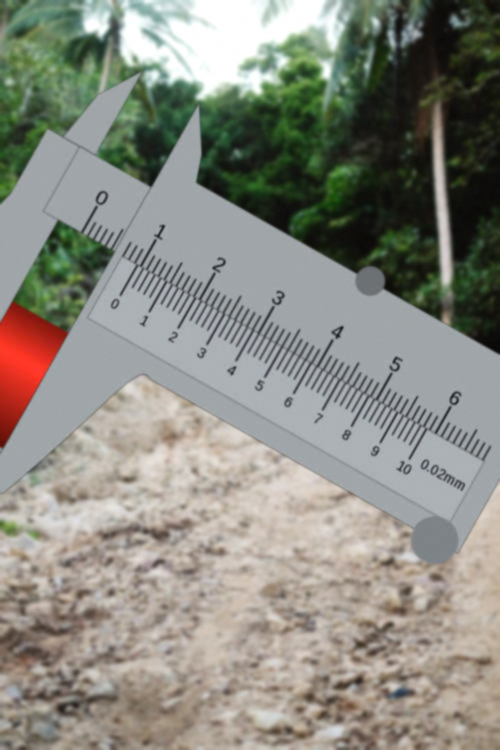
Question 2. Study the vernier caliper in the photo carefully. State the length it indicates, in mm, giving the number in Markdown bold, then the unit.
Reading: **9.5** mm
